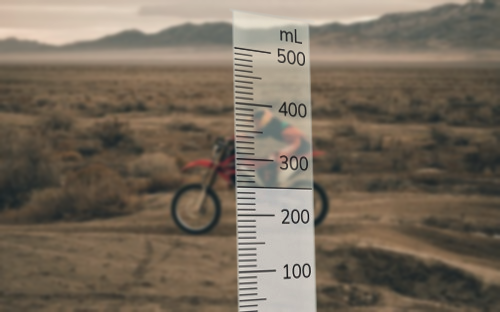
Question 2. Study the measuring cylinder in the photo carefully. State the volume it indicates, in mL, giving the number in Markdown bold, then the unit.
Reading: **250** mL
